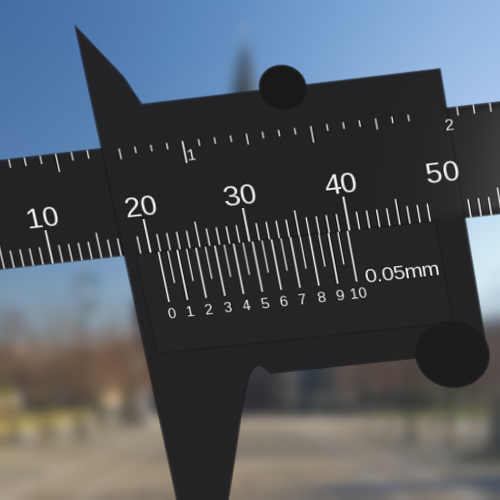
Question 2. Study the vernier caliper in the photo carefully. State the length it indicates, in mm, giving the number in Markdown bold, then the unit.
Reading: **20.8** mm
